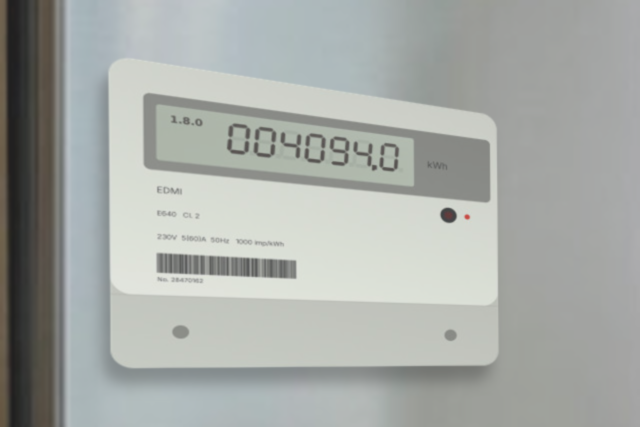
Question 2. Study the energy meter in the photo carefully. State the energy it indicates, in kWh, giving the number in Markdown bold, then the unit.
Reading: **4094.0** kWh
